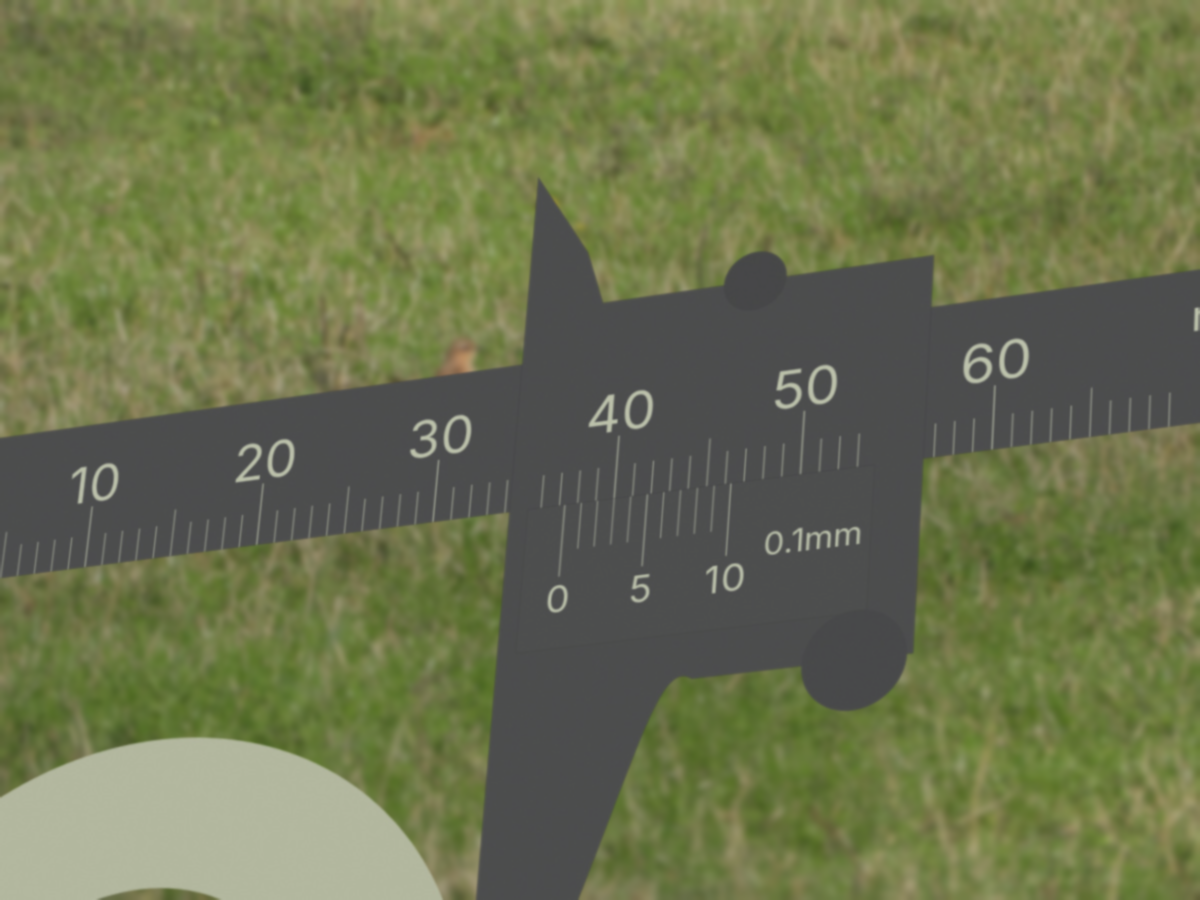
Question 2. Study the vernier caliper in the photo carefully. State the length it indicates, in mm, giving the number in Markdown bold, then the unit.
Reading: **37.3** mm
